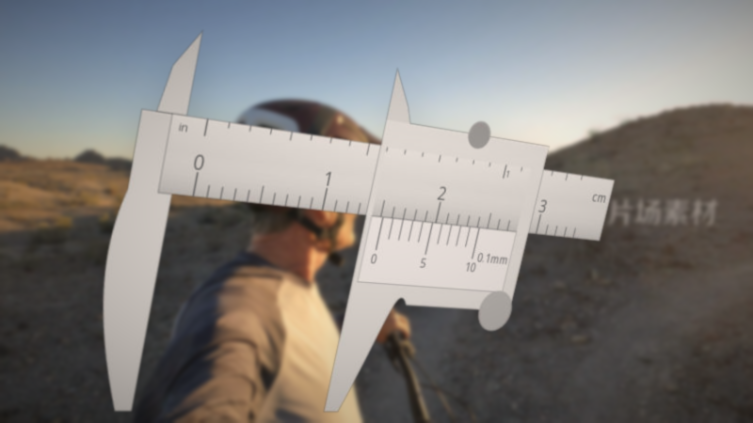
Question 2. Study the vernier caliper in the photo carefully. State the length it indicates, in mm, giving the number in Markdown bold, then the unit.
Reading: **15.2** mm
